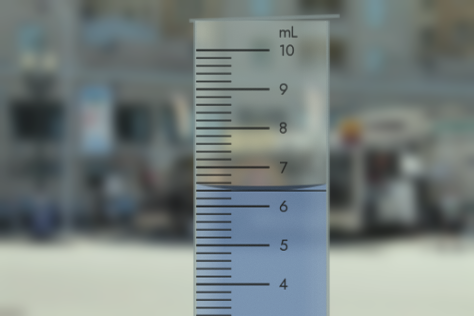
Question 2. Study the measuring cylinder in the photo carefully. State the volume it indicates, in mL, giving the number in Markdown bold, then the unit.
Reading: **6.4** mL
